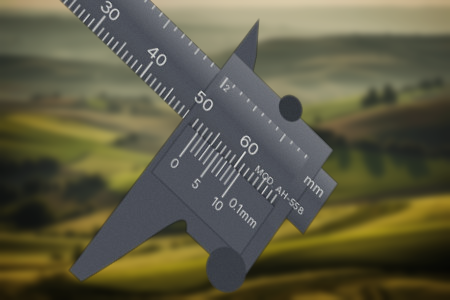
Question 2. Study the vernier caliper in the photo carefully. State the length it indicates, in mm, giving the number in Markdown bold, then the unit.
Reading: **52.2** mm
